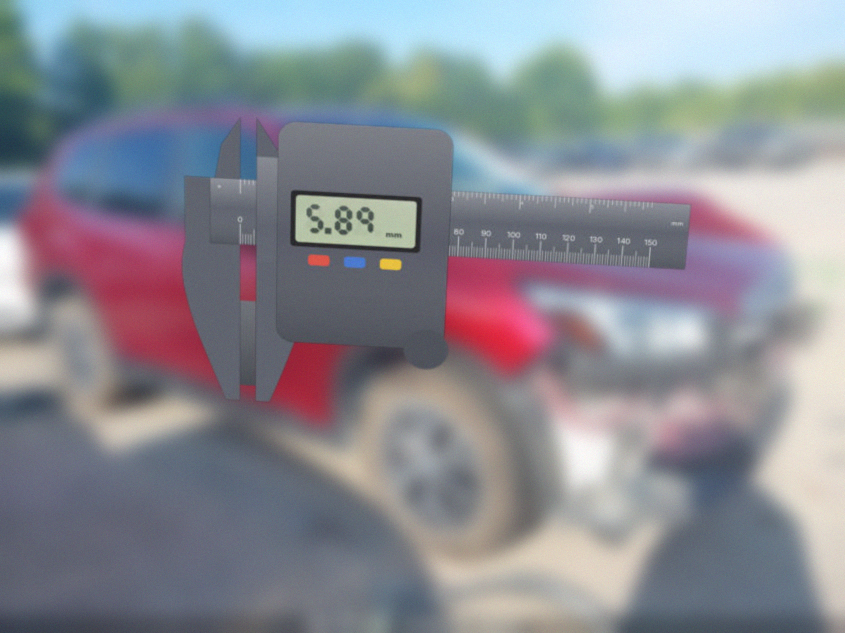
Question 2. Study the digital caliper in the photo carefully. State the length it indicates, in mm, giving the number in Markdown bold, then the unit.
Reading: **5.89** mm
